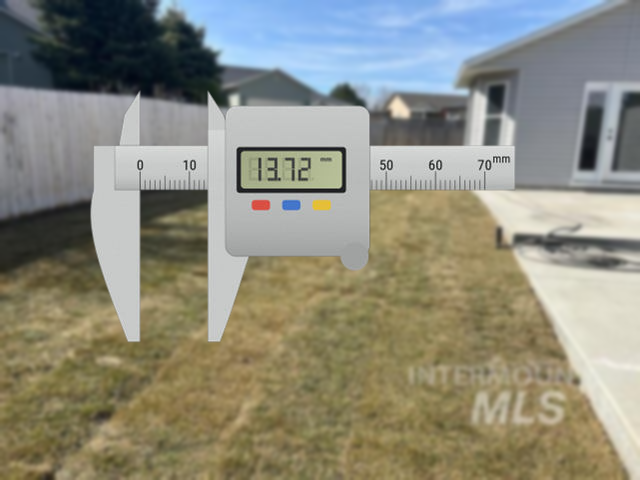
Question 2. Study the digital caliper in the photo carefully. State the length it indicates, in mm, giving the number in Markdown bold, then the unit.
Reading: **13.72** mm
